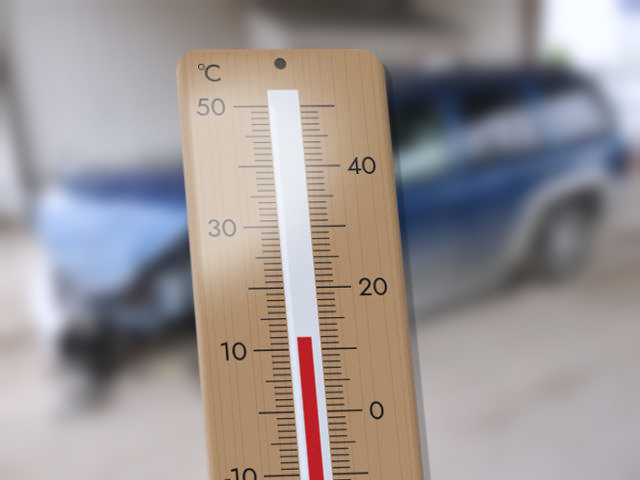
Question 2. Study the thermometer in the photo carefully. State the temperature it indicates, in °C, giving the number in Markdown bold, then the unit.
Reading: **12** °C
